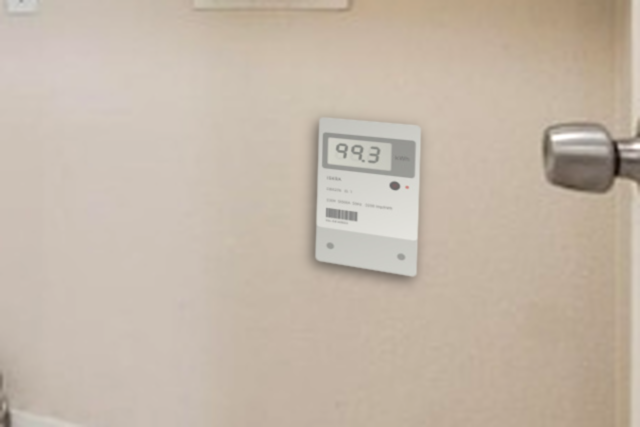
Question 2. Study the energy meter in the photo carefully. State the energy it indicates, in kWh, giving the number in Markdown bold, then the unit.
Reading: **99.3** kWh
